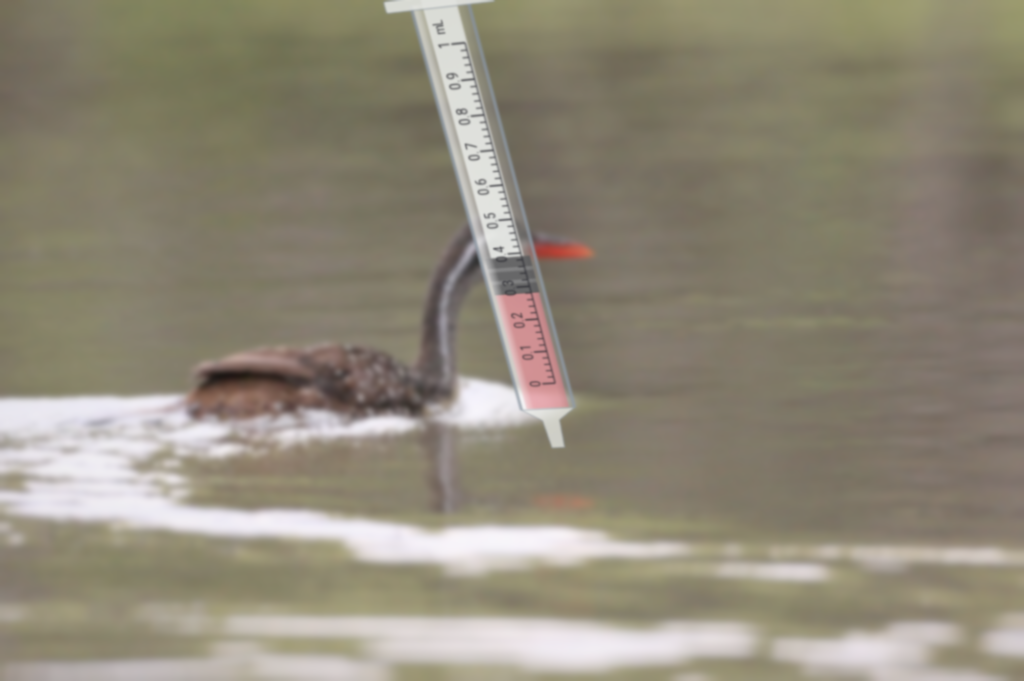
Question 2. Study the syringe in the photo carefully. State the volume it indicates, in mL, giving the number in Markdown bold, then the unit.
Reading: **0.28** mL
